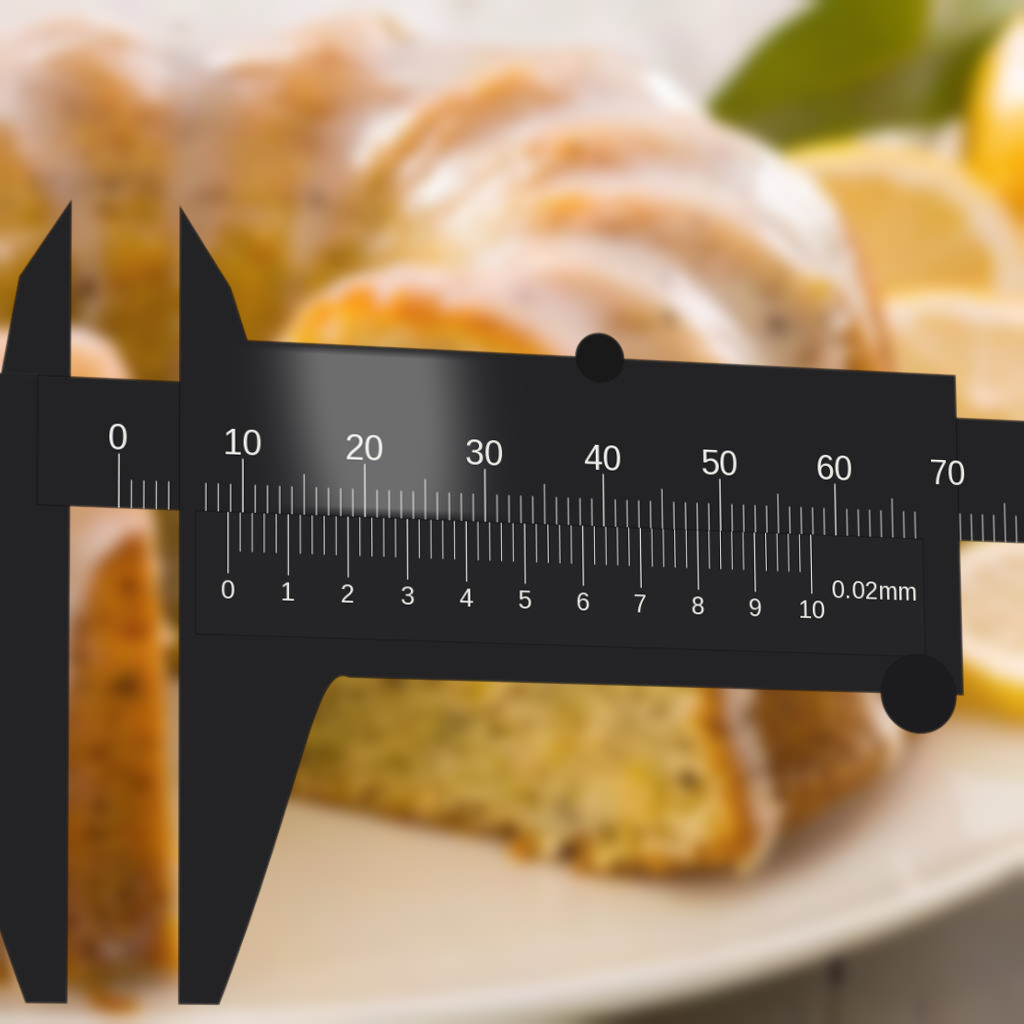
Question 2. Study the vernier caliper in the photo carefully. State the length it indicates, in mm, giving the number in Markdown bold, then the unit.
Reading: **8.8** mm
